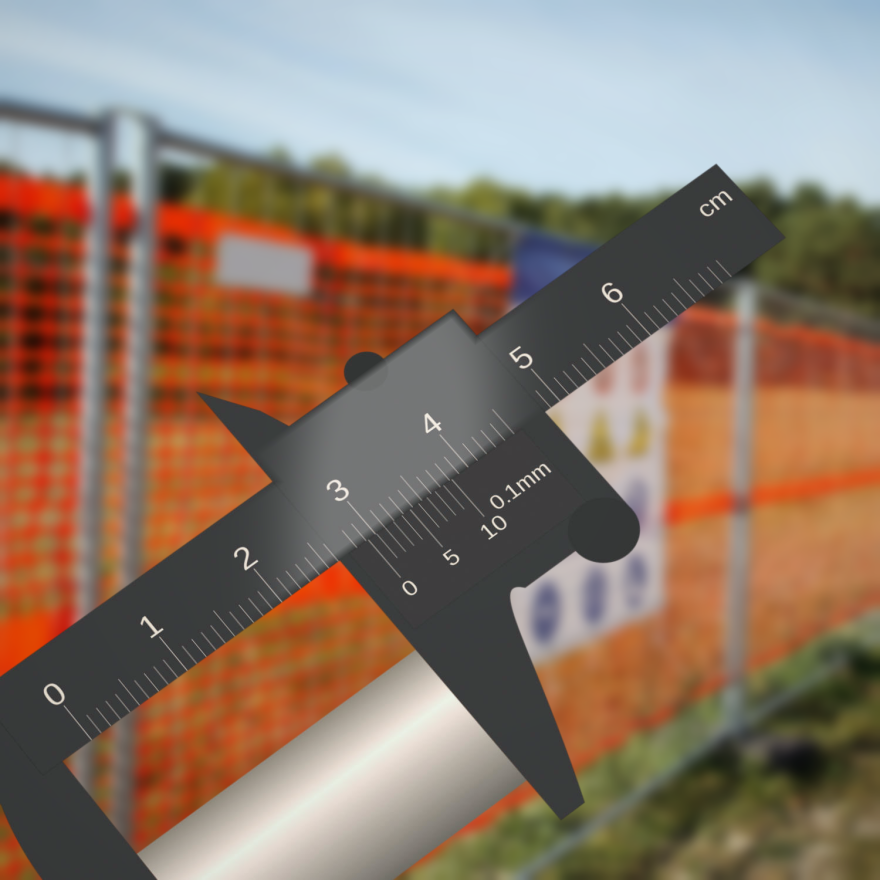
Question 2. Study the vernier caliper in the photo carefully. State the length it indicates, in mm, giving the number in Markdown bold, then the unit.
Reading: **29.2** mm
